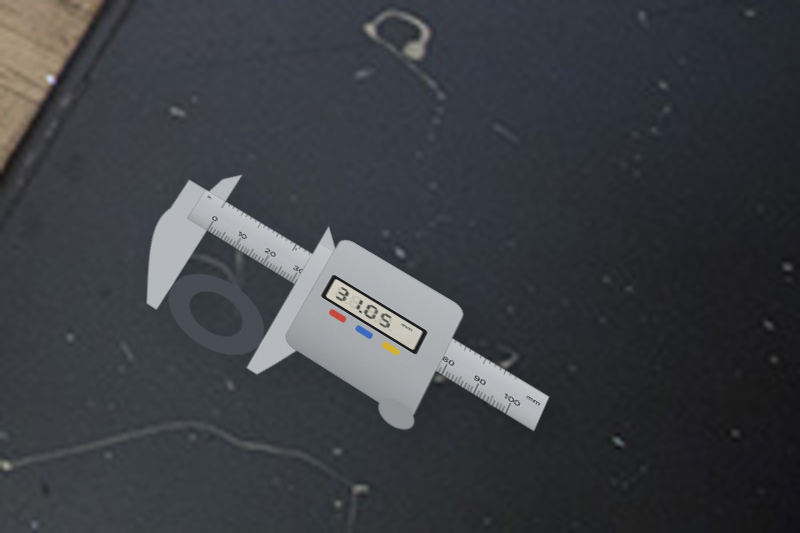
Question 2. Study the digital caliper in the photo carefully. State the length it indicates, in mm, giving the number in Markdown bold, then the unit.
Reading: **31.05** mm
